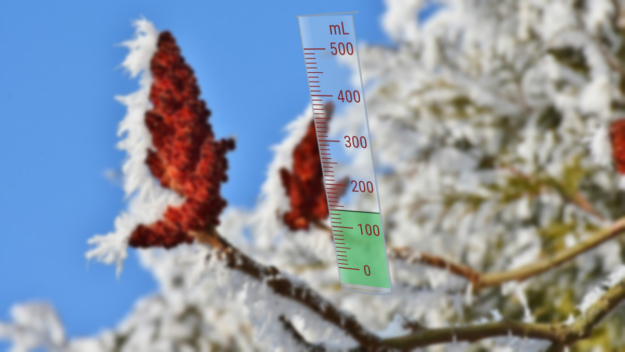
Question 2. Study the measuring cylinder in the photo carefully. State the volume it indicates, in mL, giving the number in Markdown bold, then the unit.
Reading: **140** mL
